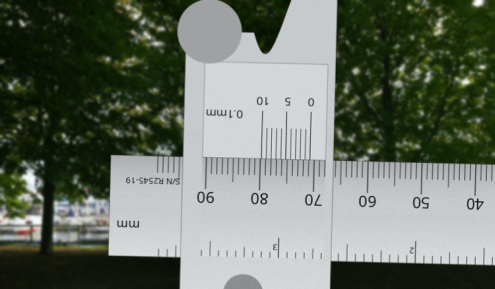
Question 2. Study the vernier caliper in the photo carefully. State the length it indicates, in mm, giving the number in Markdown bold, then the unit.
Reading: **70.8** mm
